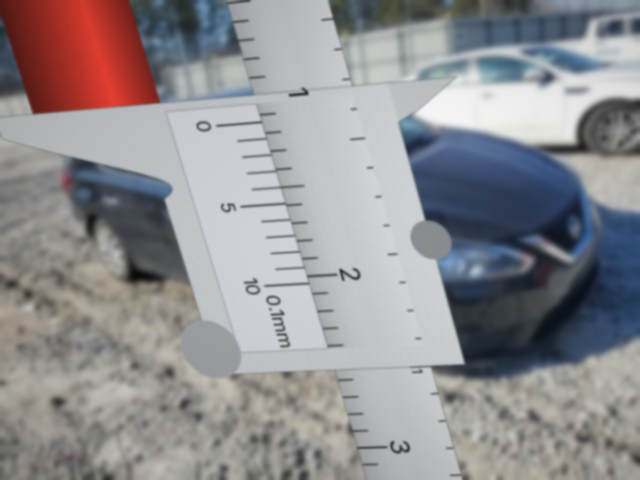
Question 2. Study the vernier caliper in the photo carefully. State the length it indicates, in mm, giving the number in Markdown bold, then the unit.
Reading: **11.4** mm
